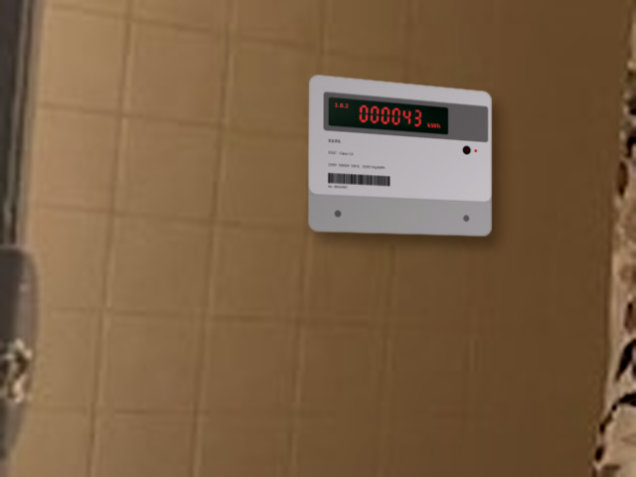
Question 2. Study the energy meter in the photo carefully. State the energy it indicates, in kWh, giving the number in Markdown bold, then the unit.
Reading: **43** kWh
